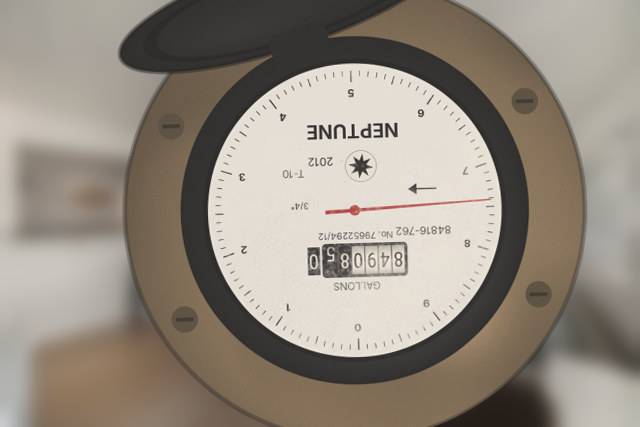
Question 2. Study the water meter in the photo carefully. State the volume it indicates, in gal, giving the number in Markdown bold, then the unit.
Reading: **8490847.4** gal
